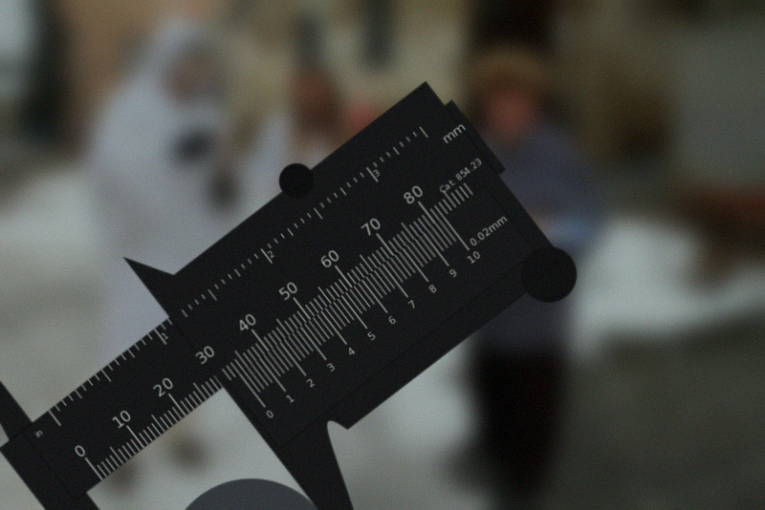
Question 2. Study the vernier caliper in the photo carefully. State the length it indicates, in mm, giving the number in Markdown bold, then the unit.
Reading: **33.0** mm
